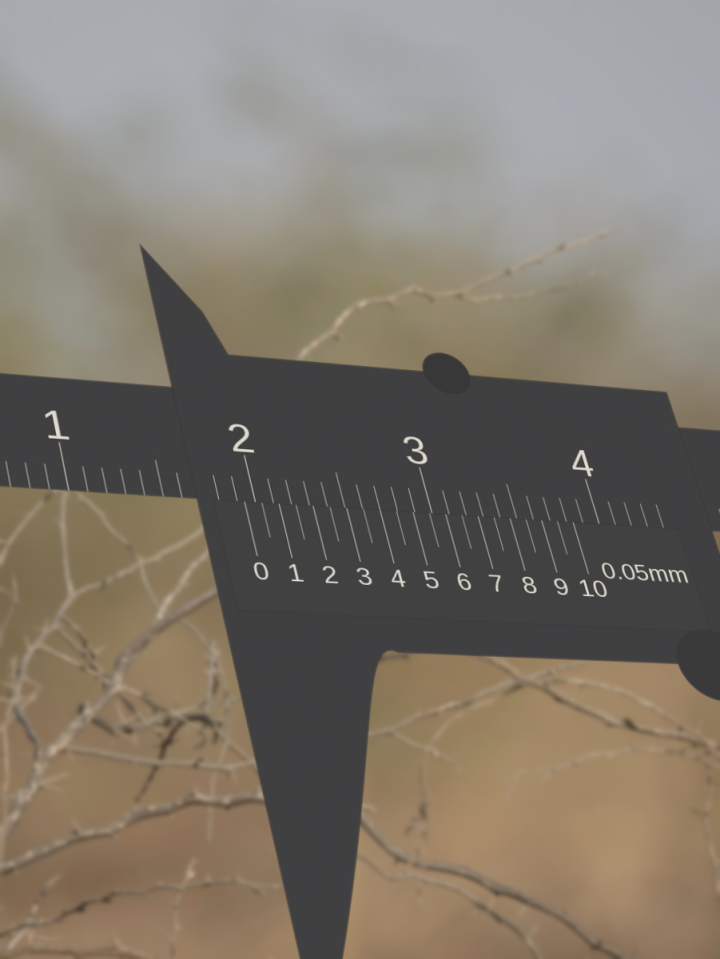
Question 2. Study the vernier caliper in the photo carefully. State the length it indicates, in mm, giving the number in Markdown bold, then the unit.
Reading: **19.4** mm
